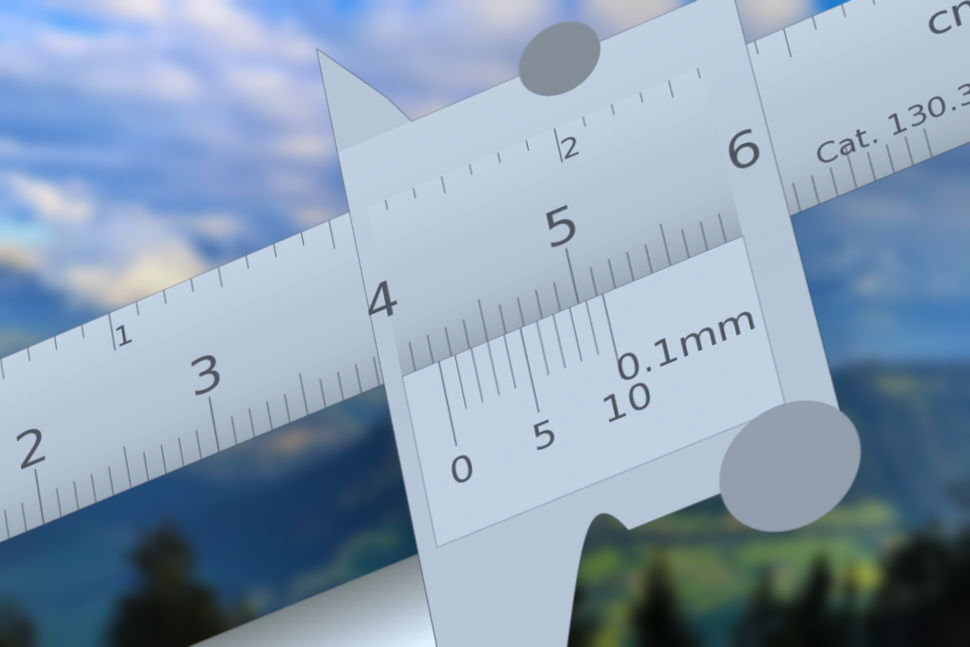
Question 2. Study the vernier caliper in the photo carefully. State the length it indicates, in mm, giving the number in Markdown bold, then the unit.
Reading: **42.3** mm
